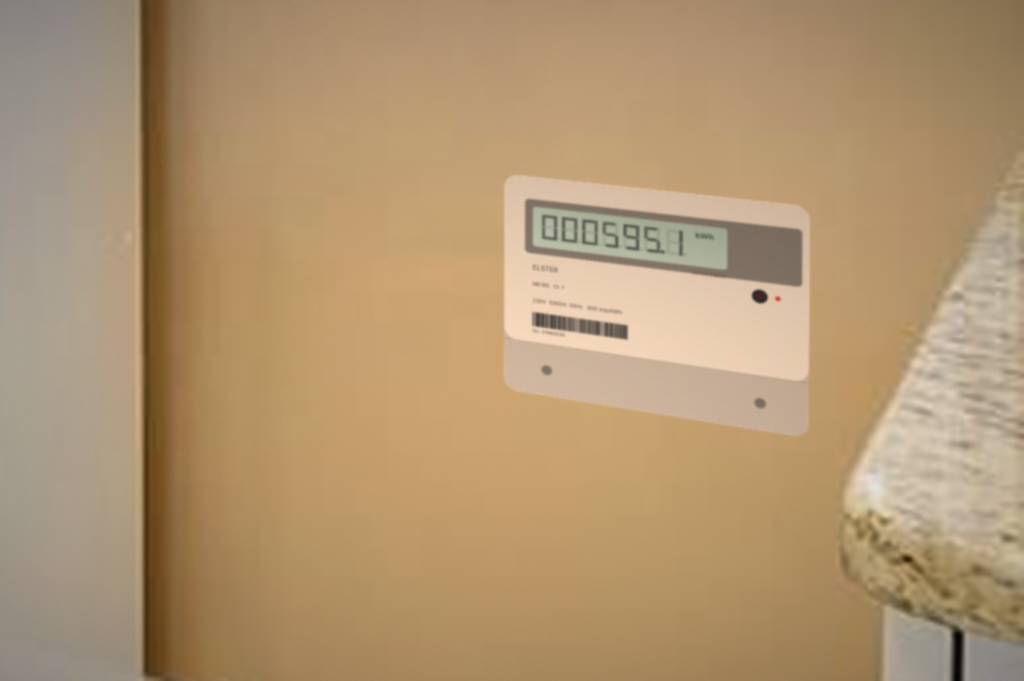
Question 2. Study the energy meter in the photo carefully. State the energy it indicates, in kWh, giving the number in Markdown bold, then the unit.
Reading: **595.1** kWh
